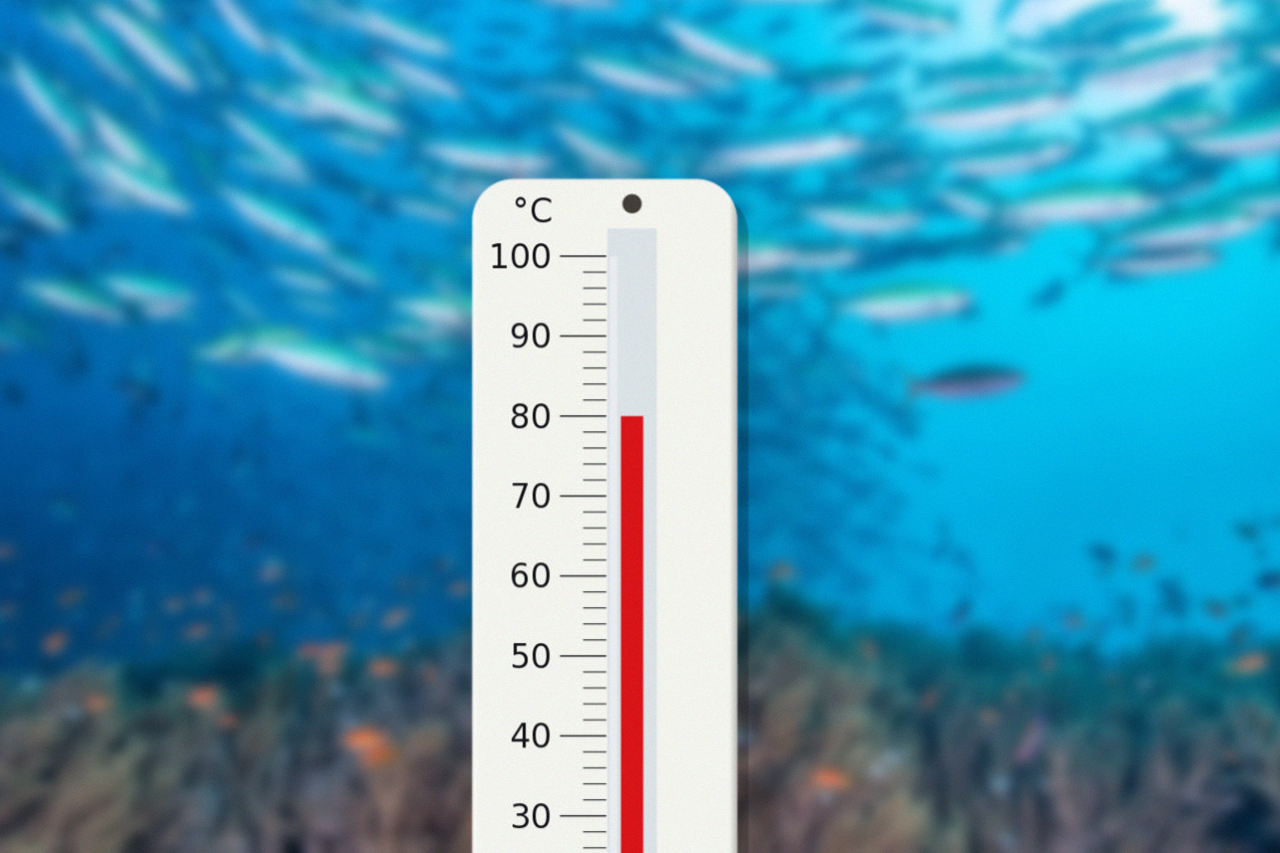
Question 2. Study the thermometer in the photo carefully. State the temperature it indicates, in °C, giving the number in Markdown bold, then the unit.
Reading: **80** °C
